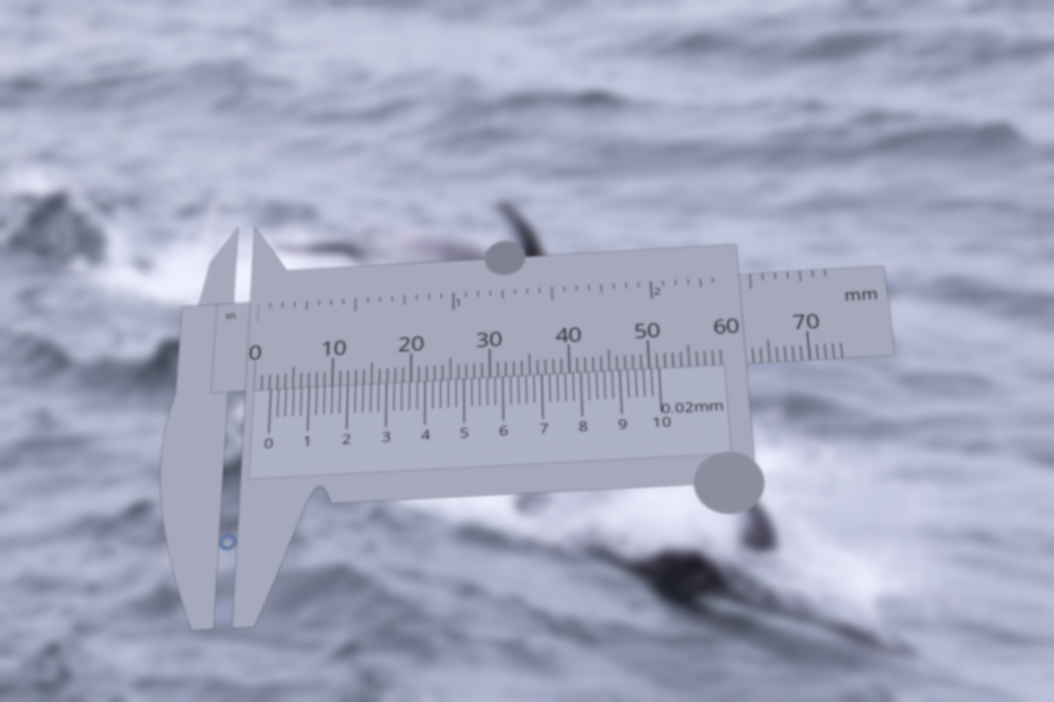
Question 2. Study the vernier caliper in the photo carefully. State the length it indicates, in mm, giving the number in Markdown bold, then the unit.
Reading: **2.2** mm
